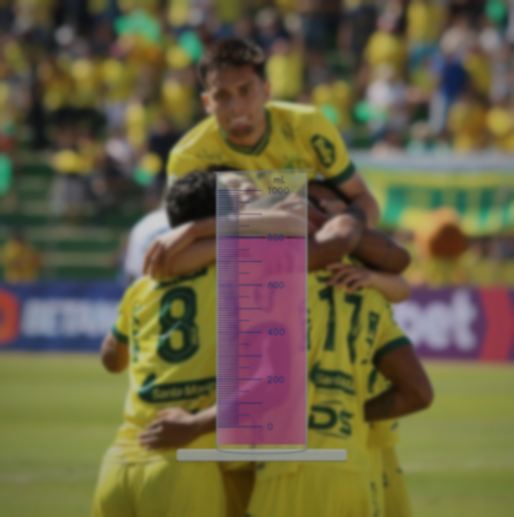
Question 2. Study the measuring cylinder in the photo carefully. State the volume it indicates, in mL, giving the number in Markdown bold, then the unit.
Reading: **800** mL
